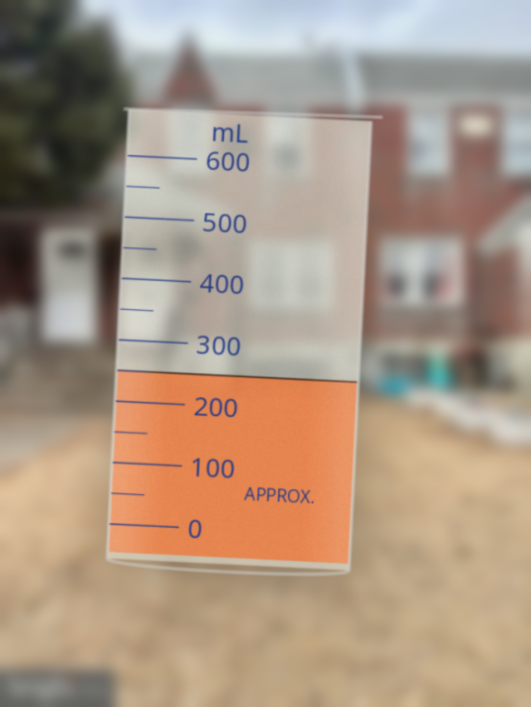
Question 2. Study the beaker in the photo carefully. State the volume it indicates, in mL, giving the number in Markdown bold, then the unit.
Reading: **250** mL
